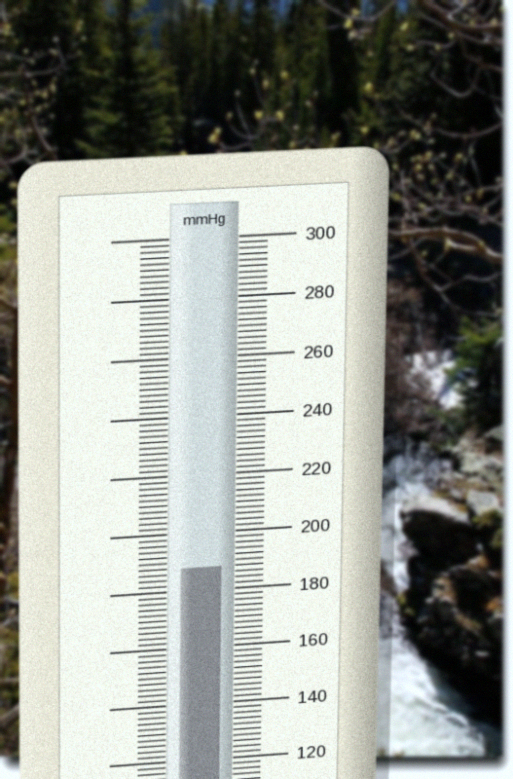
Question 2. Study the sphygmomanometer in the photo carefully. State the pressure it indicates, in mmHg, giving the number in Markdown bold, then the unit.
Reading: **188** mmHg
